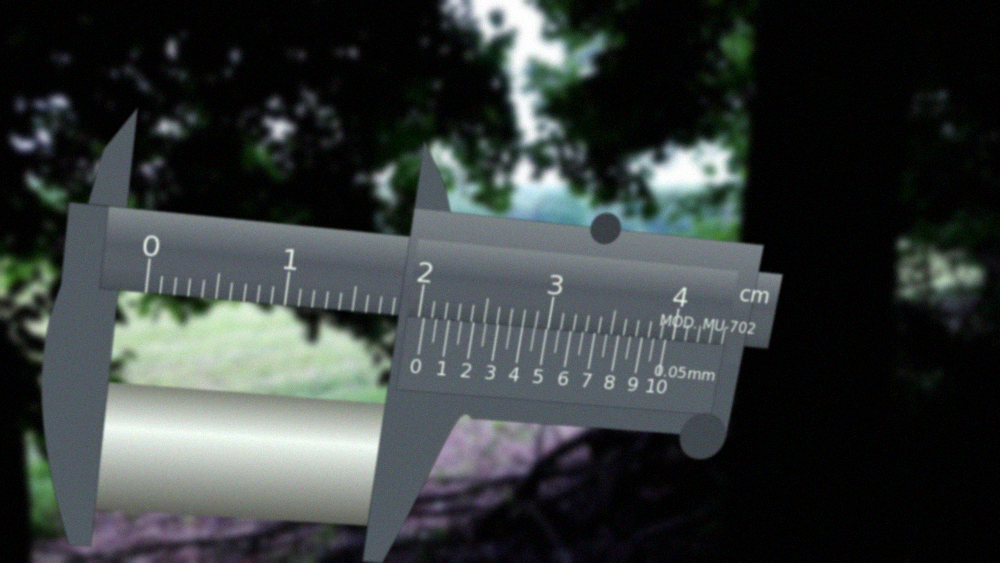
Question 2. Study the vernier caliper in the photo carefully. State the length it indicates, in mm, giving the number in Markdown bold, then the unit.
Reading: **20.4** mm
